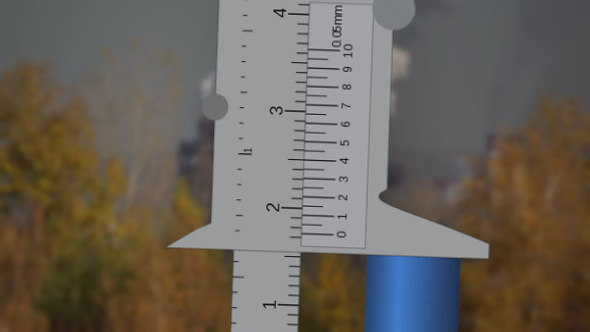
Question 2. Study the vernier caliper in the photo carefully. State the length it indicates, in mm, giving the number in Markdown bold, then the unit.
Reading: **17.4** mm
